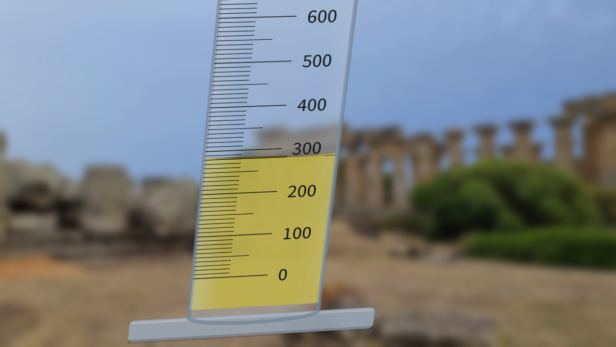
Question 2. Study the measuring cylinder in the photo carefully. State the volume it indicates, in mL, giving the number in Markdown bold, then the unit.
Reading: **280** mL
